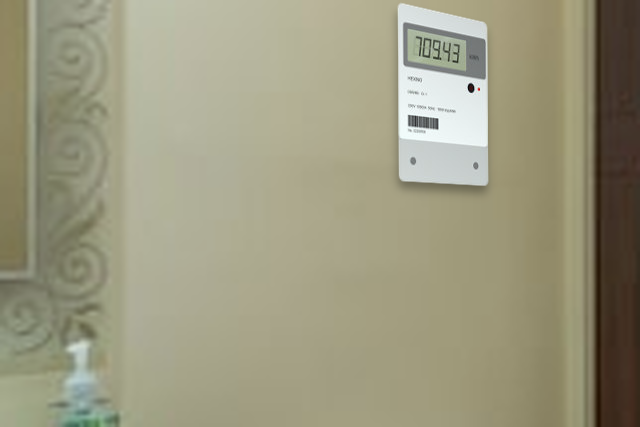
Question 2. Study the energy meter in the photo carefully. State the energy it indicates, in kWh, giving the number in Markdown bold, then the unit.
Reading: **709.43** kWh
